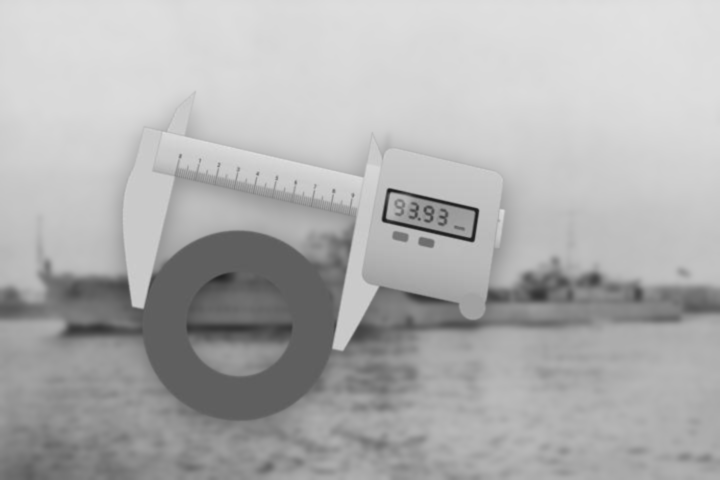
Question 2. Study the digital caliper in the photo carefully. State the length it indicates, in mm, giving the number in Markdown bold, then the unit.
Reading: **93.93** mm
